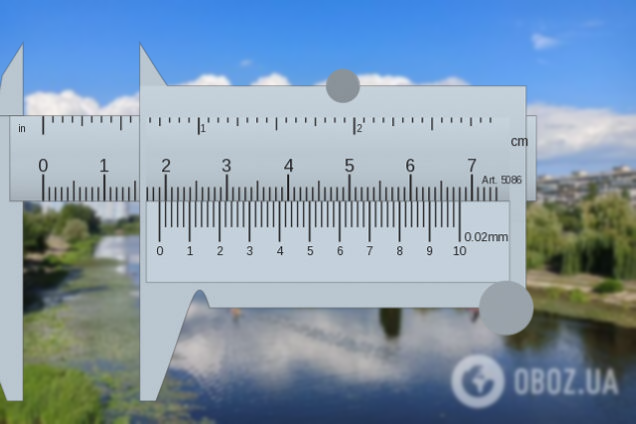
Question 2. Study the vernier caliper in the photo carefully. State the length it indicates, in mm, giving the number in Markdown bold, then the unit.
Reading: **19.0** mm
